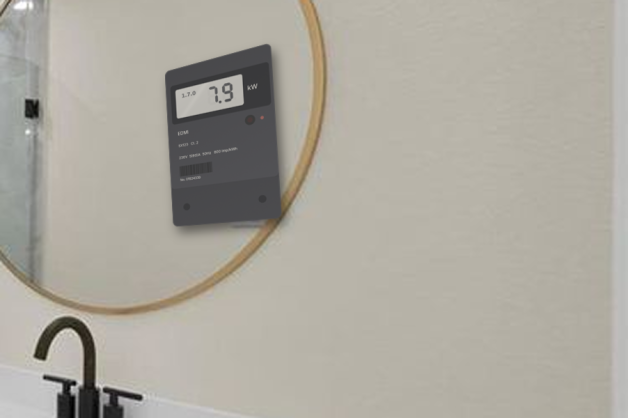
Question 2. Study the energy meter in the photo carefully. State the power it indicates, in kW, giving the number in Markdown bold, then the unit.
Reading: **7.9** kW
